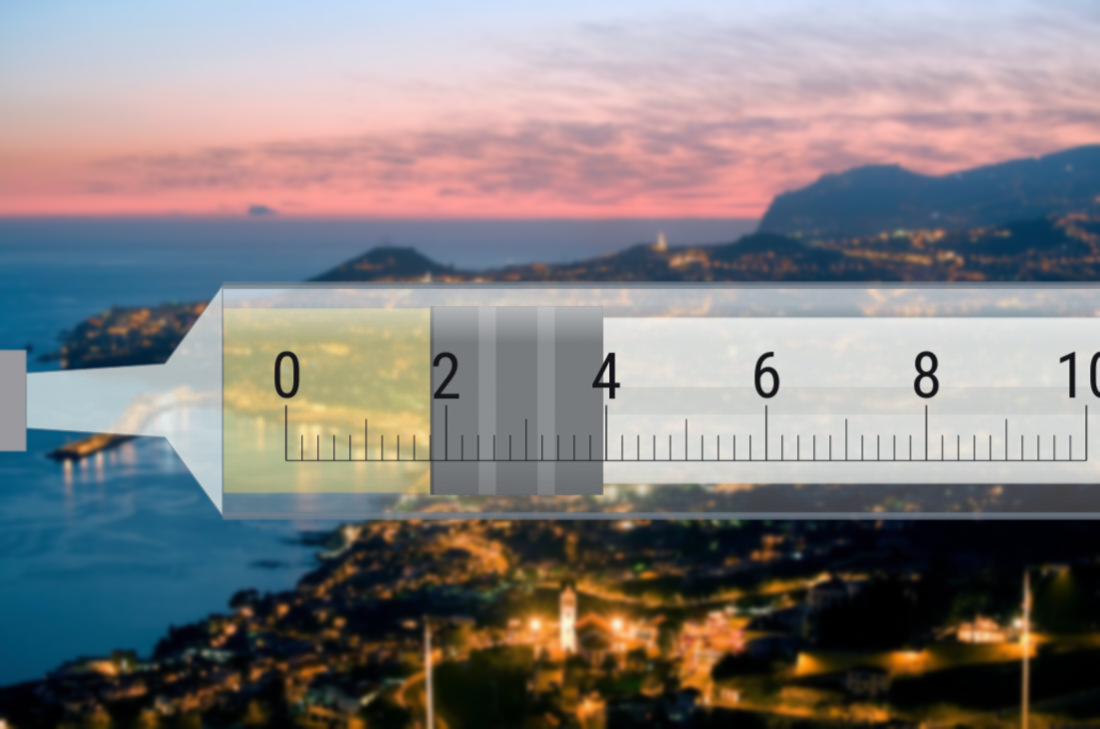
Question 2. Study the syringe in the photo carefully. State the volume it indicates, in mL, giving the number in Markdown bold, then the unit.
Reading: **1.8** mL
